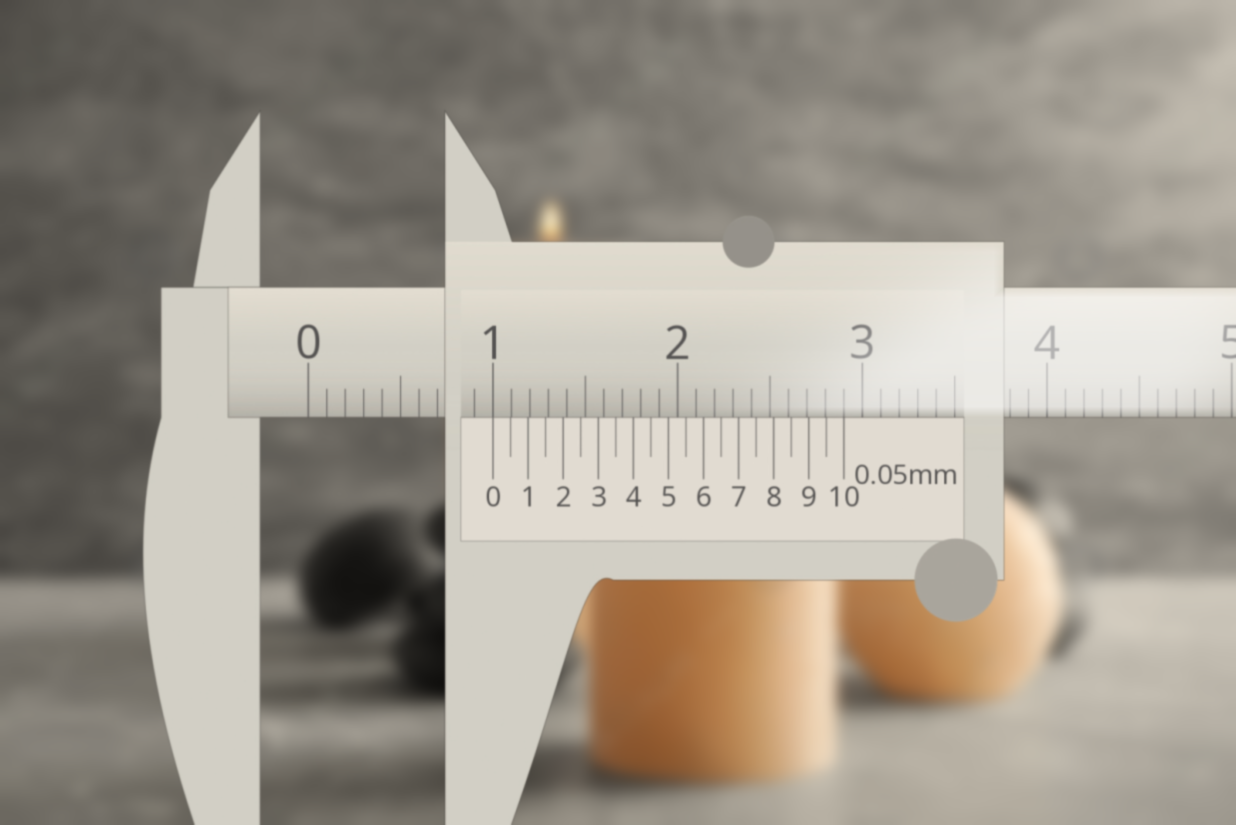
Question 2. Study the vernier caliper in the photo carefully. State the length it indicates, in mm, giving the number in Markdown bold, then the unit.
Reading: **10.0** mm
